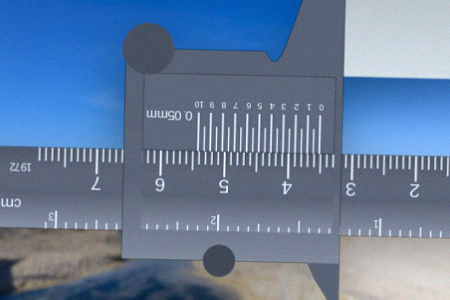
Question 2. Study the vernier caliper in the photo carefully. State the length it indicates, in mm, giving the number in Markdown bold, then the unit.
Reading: **35.2** mm
